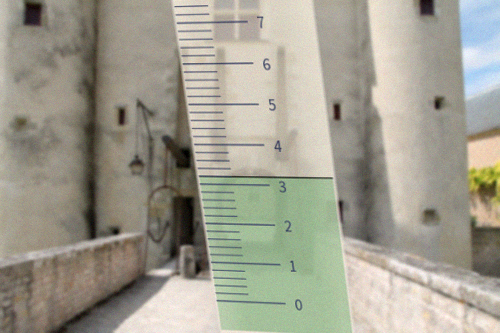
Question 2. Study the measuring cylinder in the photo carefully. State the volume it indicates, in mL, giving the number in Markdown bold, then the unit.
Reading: **3.2** mL
